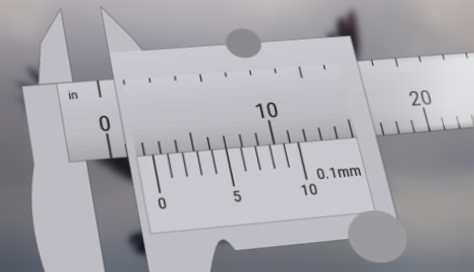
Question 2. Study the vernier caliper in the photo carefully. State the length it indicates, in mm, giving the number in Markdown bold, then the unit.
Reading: **2.5** mm
